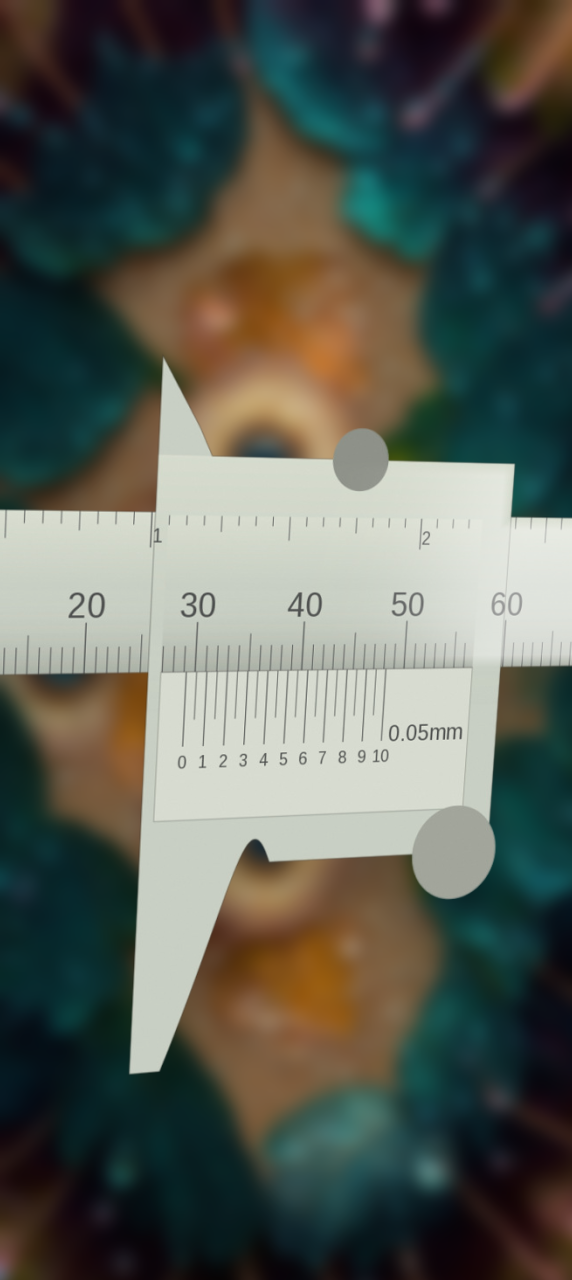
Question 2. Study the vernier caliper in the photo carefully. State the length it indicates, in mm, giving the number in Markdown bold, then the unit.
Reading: **29.2** mm
